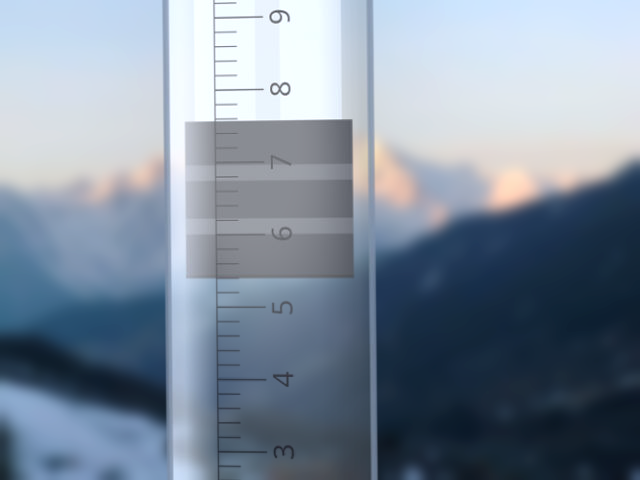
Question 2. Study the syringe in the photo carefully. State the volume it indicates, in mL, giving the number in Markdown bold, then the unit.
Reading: **5.4** mL
